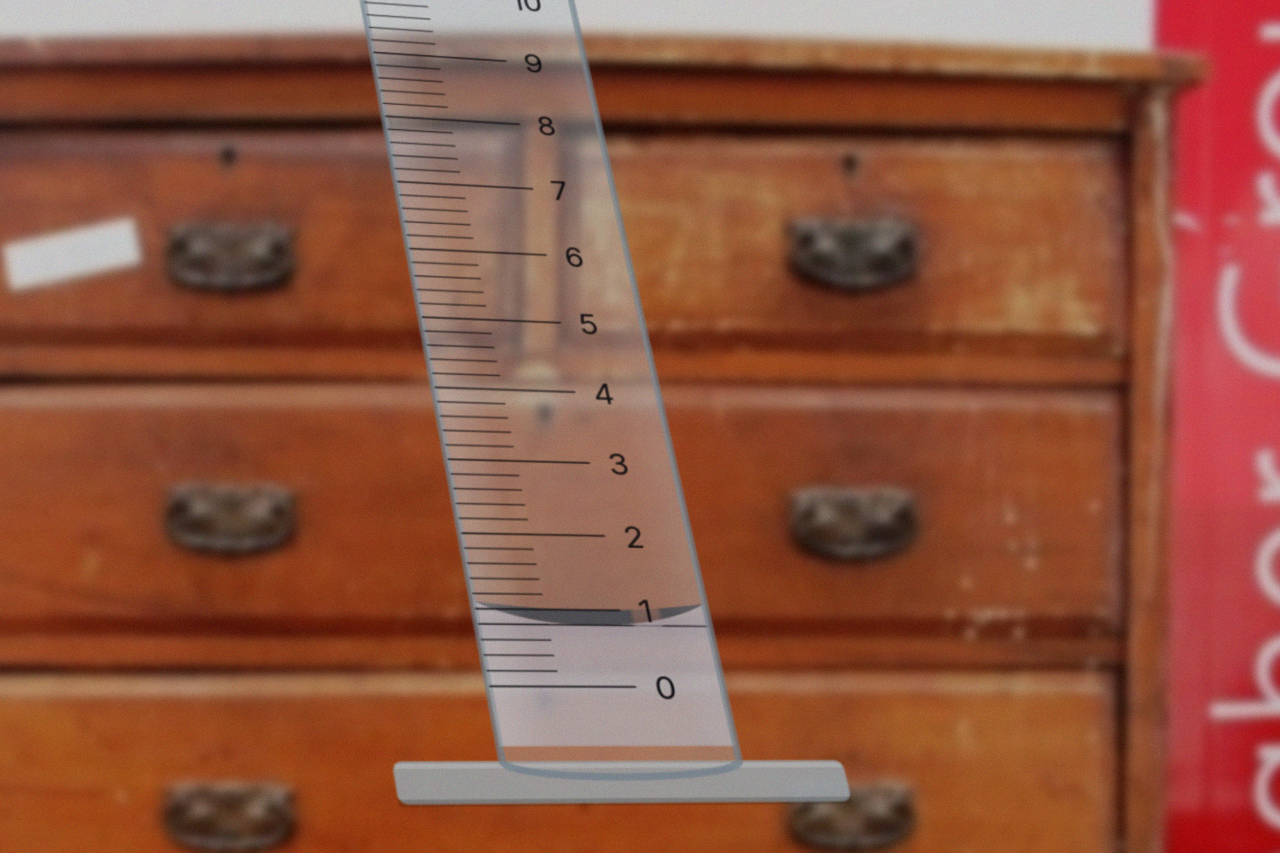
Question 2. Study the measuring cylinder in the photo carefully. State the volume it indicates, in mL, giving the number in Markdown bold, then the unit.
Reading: **0.8** mL
